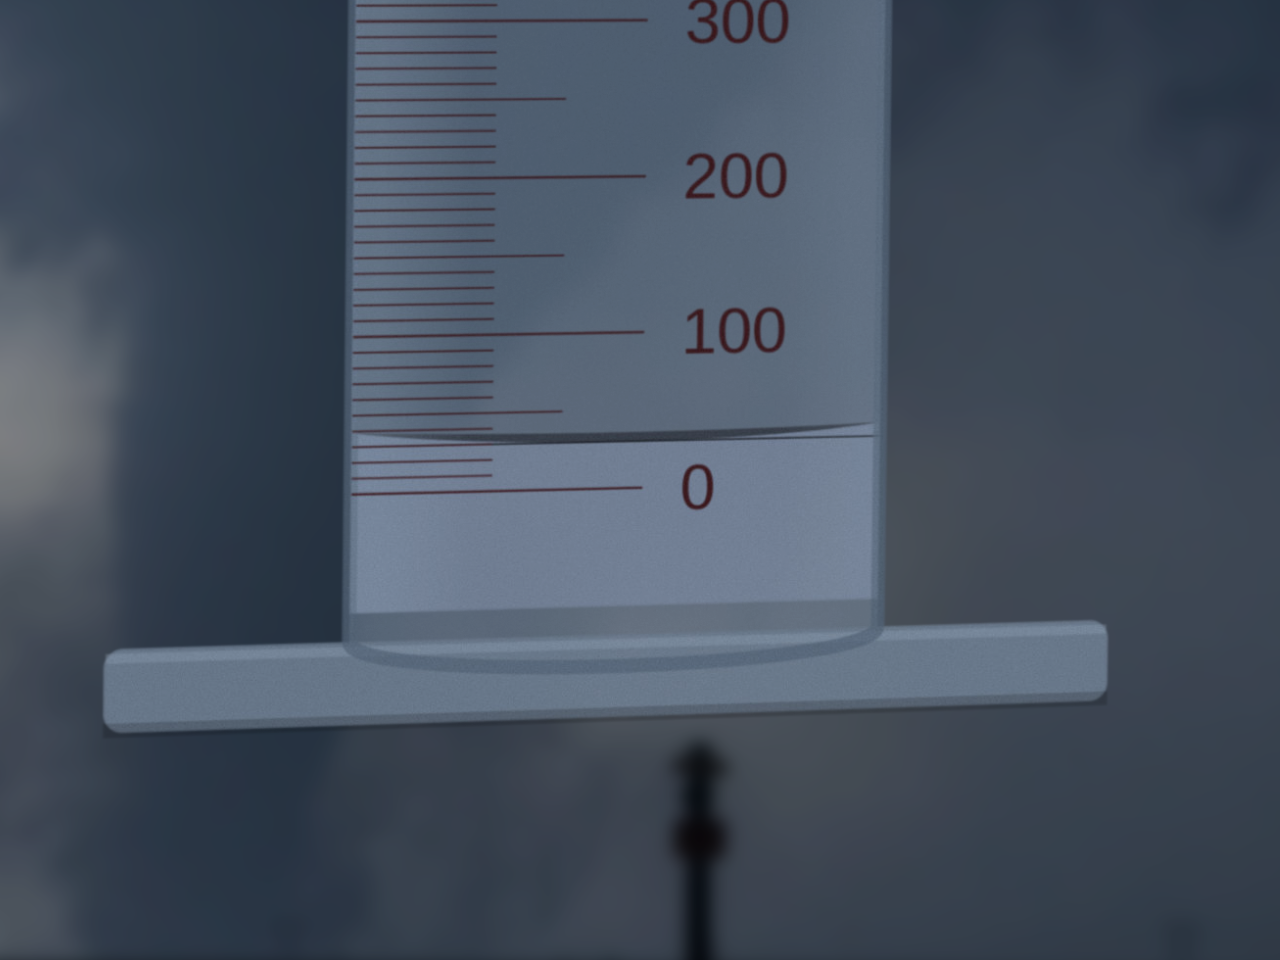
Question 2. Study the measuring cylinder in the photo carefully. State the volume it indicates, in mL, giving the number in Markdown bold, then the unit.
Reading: **30** mL
